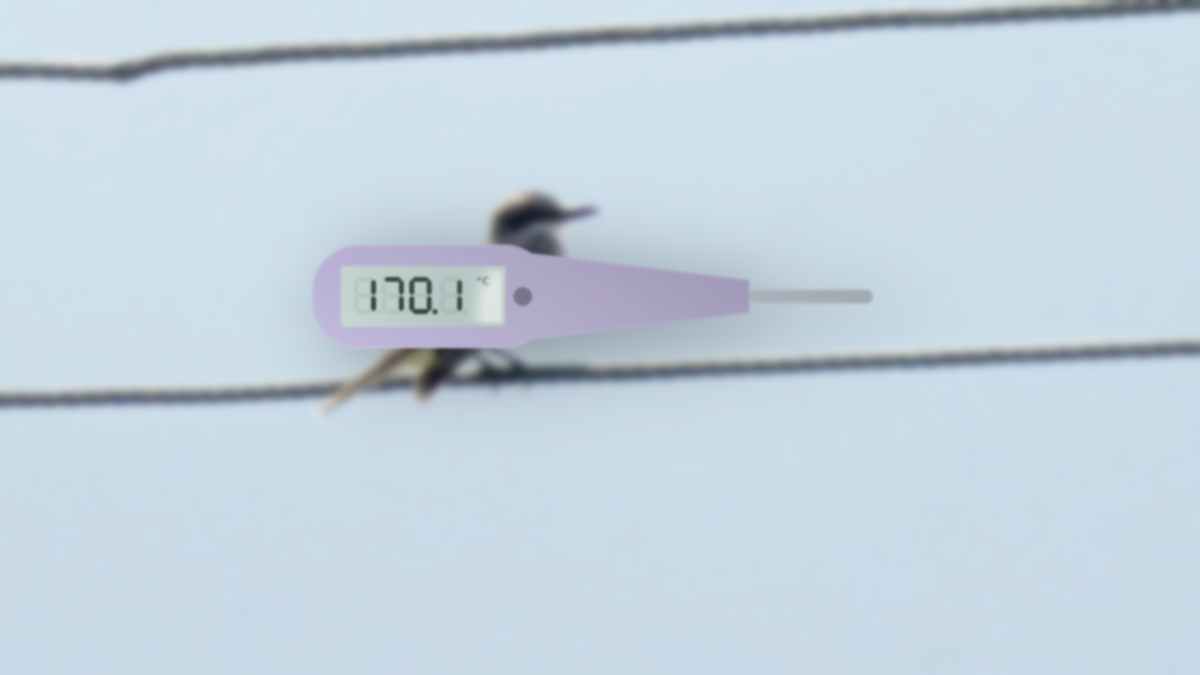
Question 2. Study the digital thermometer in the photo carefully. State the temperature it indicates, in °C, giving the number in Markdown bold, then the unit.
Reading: **170.1** °C
